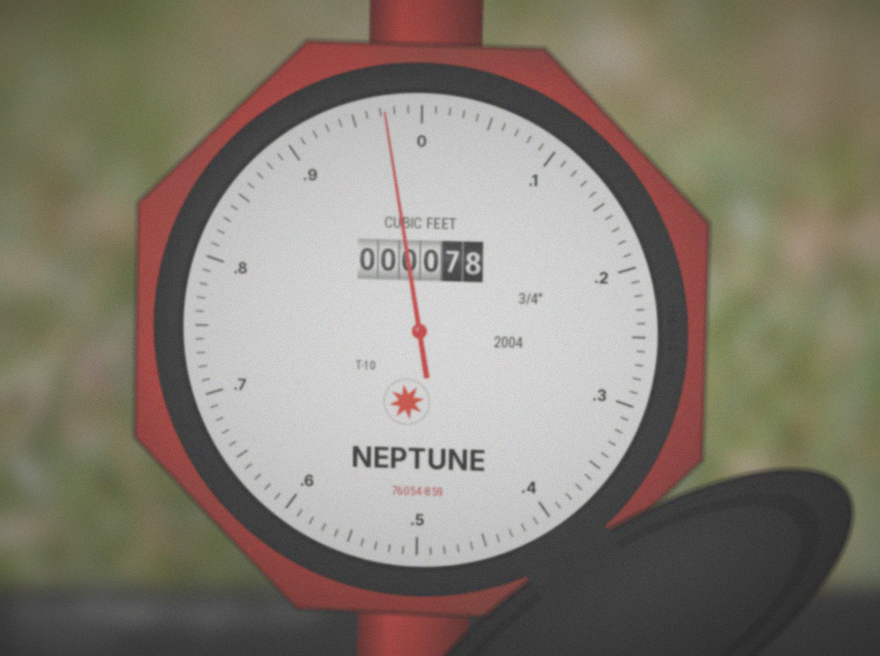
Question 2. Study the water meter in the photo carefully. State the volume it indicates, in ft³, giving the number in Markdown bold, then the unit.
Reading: **77.97** ft³
